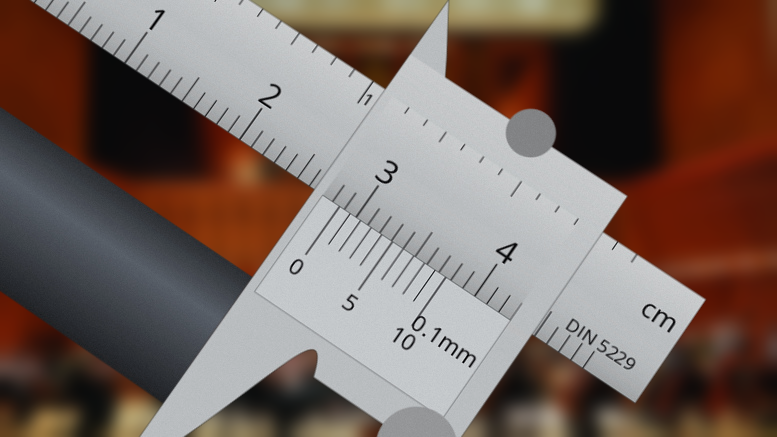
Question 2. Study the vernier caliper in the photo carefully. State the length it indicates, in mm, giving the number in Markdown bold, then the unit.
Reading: **28.6** mm
